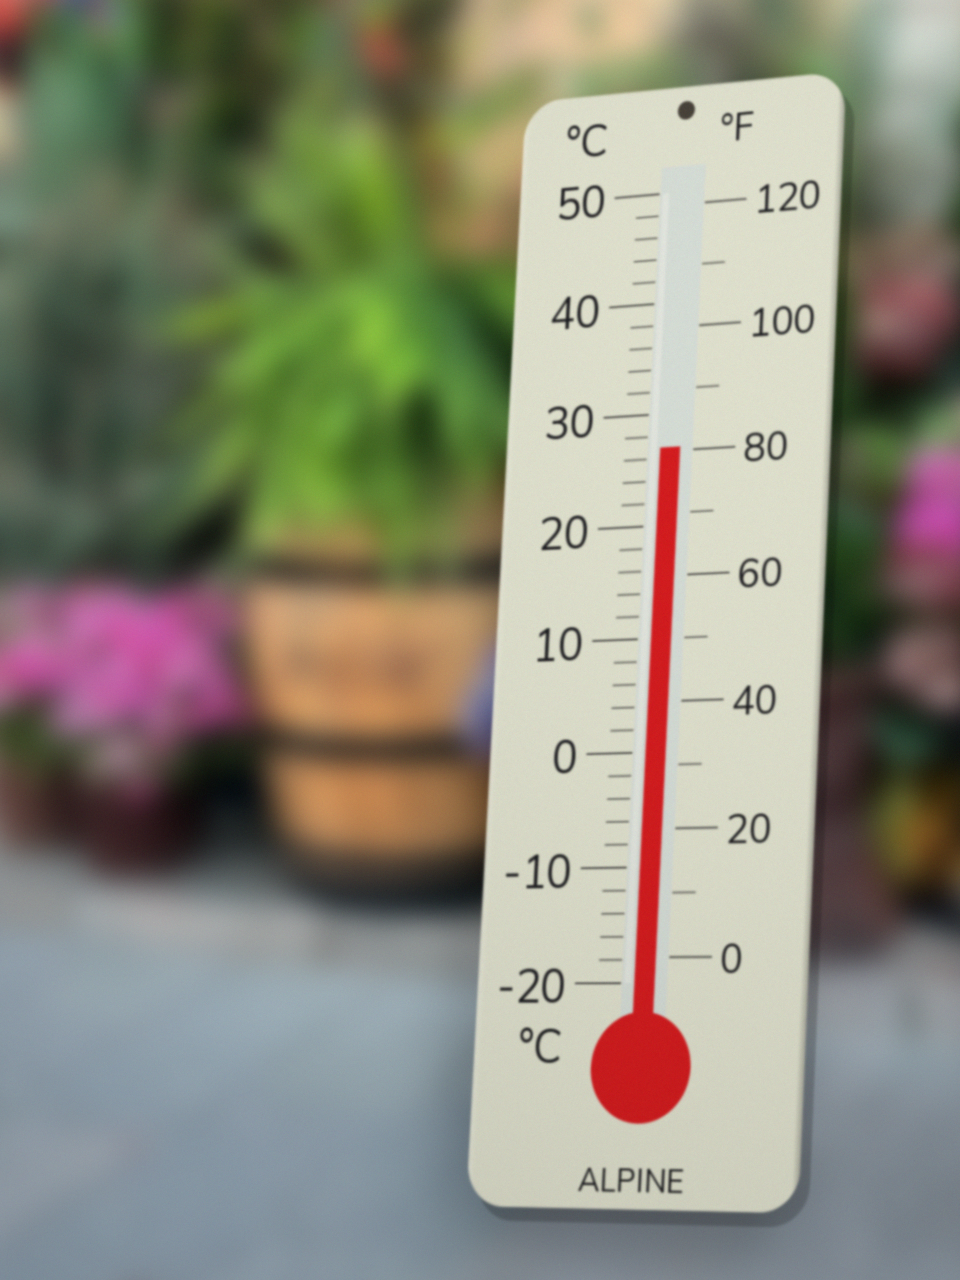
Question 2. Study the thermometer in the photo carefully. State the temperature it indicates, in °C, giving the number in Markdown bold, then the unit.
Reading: **27** °C
